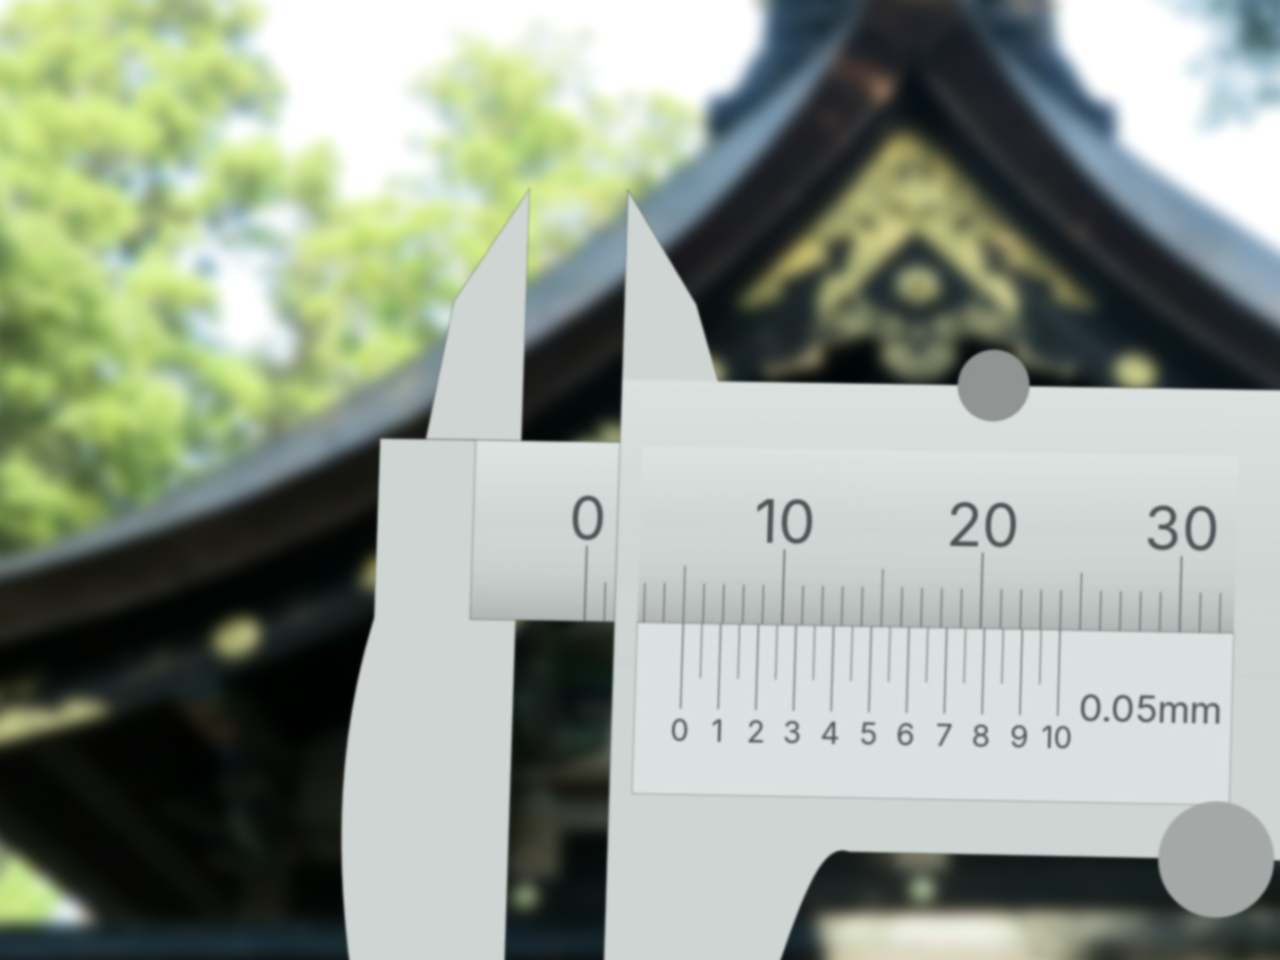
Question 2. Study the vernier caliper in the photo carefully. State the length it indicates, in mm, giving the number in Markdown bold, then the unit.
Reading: **5.0** mm
